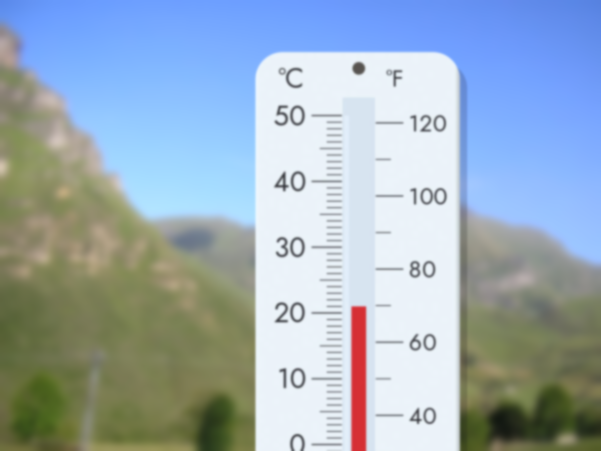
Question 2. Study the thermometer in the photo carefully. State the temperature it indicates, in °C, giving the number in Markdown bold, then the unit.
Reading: **21** °C
